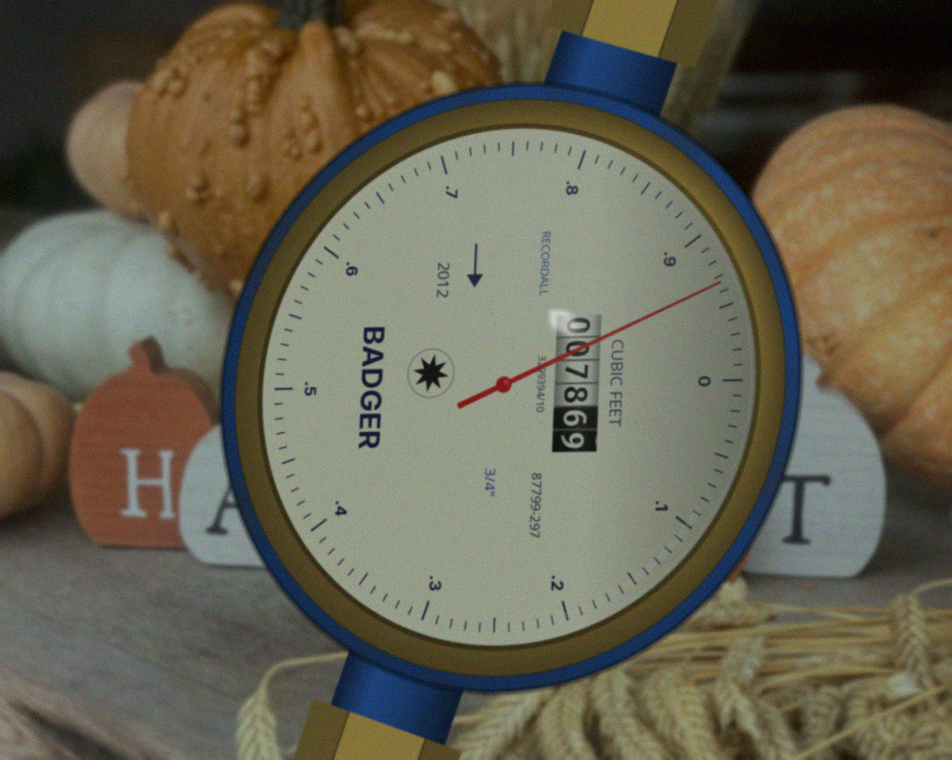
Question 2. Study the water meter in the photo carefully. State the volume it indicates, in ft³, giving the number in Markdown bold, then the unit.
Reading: **7868.93** ft³
